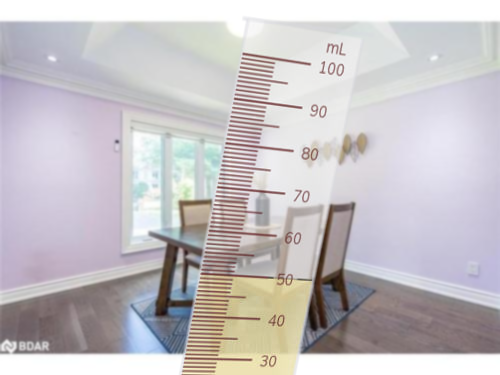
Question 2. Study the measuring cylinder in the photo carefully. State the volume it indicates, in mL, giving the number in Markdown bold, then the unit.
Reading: **50** mL
